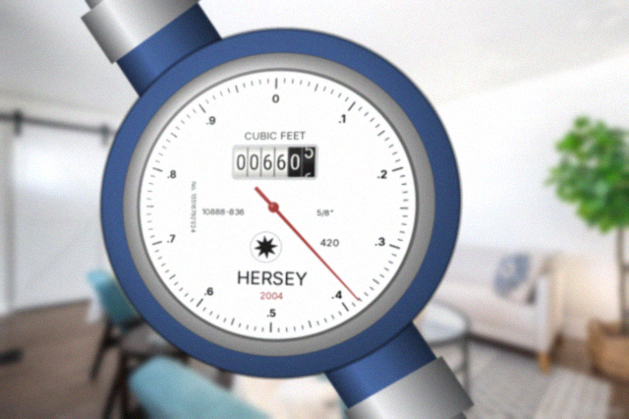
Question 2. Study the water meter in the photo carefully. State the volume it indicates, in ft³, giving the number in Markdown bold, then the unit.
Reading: **6605.38** ft³
